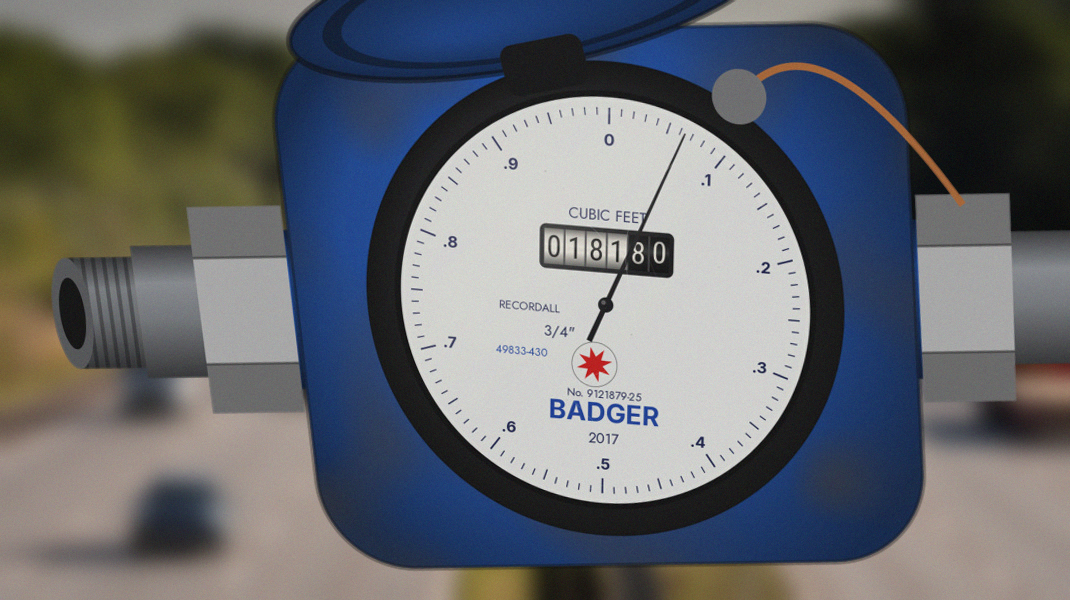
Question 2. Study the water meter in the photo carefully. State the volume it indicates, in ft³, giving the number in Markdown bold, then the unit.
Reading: **18180.06** ft³
